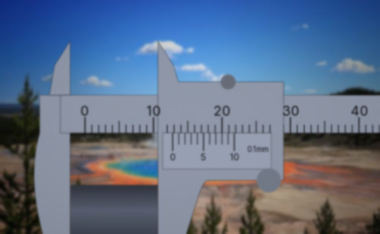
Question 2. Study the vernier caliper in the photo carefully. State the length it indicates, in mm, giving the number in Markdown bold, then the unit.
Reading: **12.8** mm
